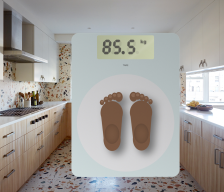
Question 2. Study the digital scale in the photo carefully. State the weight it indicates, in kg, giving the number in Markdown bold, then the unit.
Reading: **85.5** kg
